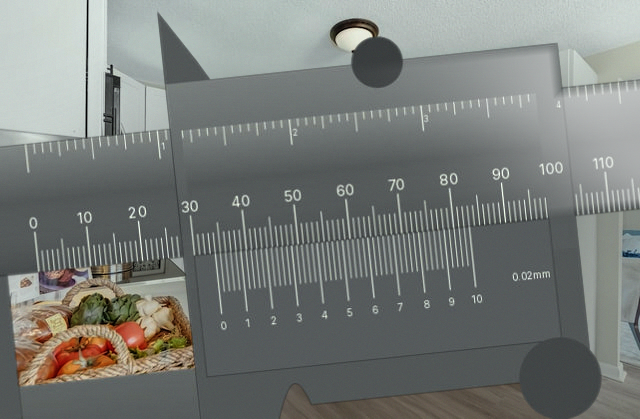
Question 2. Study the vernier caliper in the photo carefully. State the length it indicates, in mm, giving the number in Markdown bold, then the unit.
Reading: **34.0** mm
